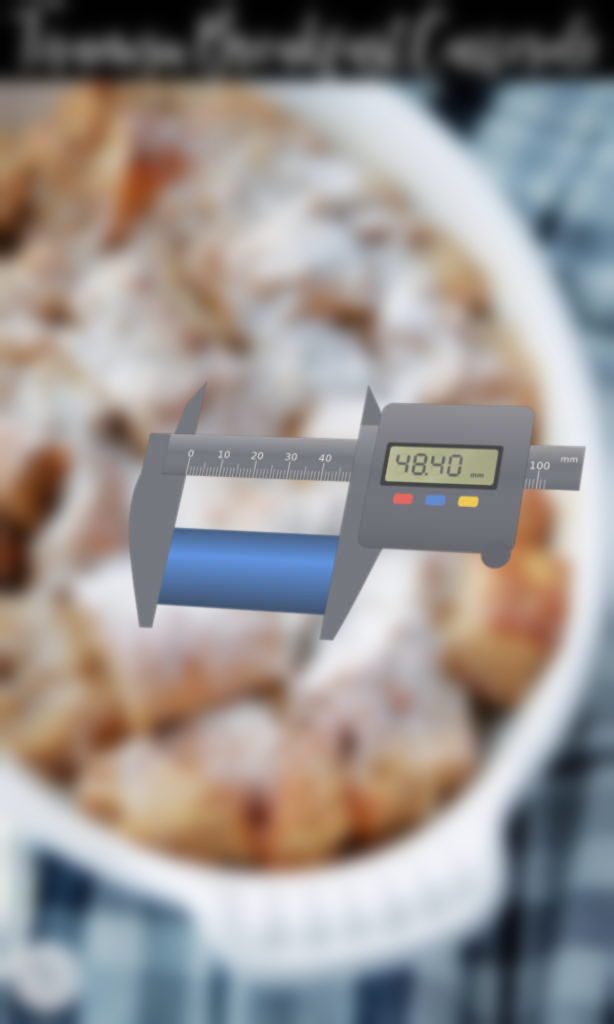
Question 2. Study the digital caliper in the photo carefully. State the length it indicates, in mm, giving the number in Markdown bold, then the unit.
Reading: **48.40** mm
